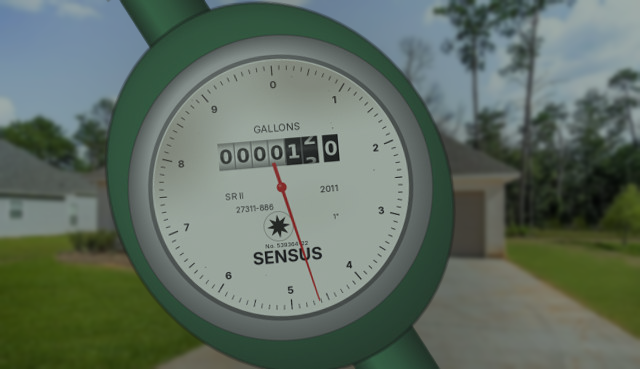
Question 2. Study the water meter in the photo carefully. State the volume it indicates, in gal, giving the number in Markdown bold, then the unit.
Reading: **124.6** gal
